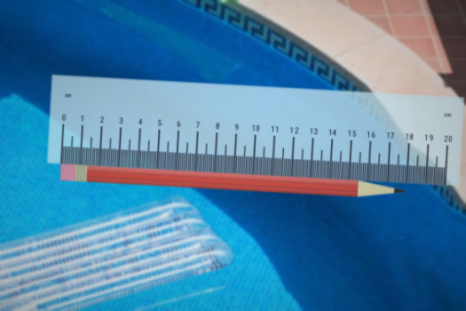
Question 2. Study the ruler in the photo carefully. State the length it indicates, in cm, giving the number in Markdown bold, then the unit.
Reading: **18** cm
